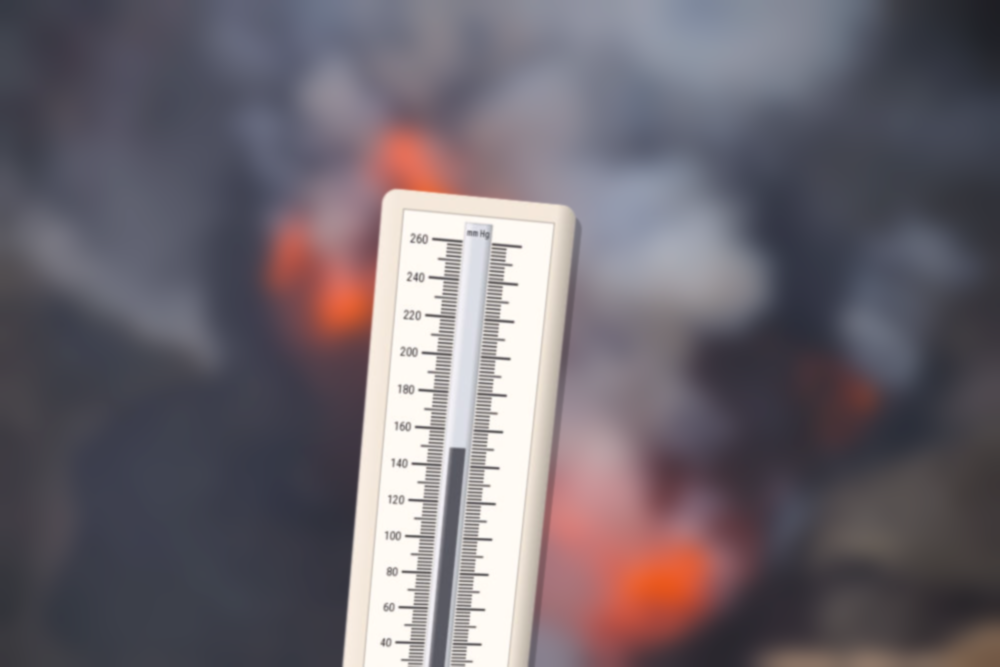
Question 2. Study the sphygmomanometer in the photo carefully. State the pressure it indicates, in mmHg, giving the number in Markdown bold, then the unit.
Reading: **150** mmHg
